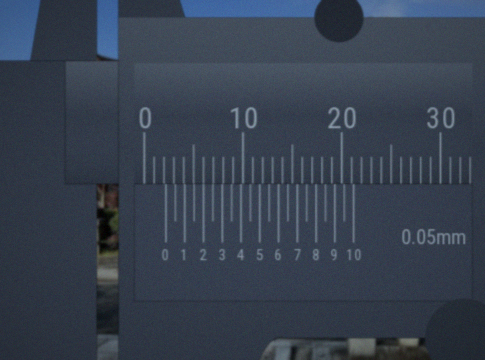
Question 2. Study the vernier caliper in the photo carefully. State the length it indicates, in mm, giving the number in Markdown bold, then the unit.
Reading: **2.2** mm
